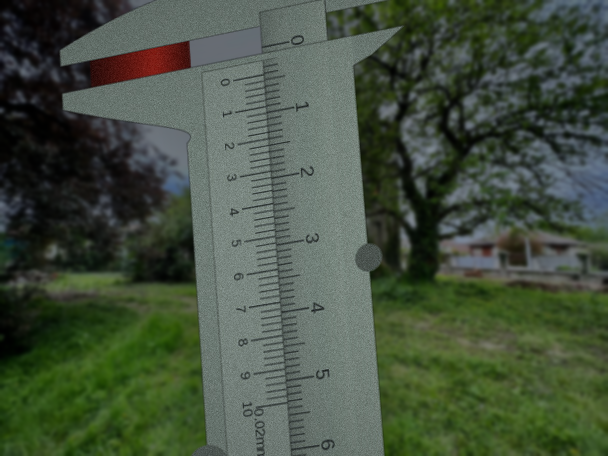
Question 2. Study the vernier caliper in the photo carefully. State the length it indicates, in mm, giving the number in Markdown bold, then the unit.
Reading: **4.2** mm
